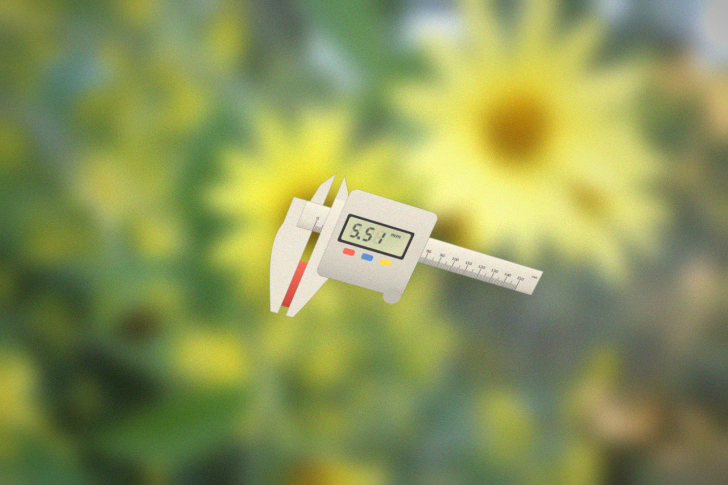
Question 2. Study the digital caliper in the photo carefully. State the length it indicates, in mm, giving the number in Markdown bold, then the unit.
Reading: **5.51** mm
